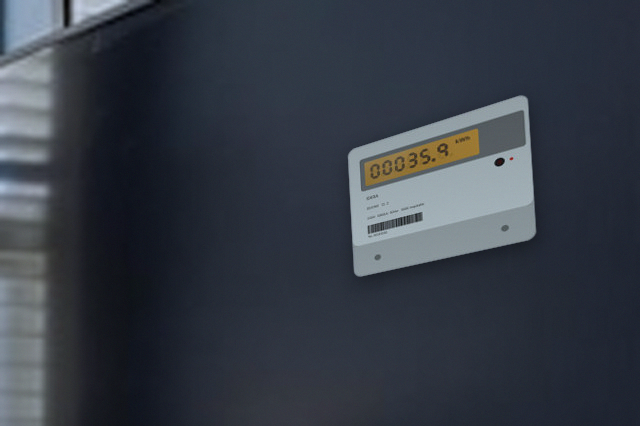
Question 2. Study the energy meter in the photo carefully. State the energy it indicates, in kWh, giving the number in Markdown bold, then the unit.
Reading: **35.9** kWh
